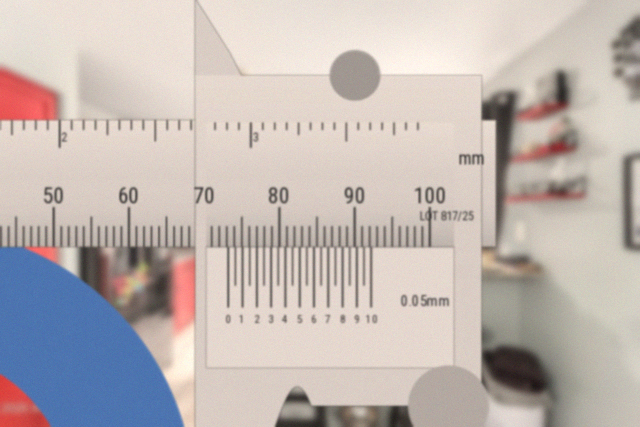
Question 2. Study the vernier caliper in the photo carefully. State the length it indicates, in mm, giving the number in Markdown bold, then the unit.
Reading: **73.2** mm
